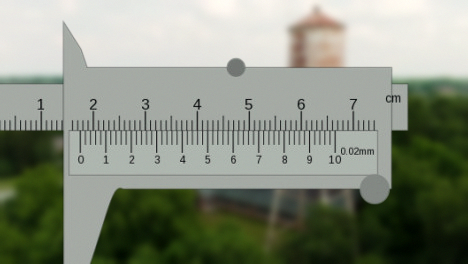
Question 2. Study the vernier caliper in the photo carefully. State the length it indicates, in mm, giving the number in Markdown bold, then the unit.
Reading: **17.5** mm
